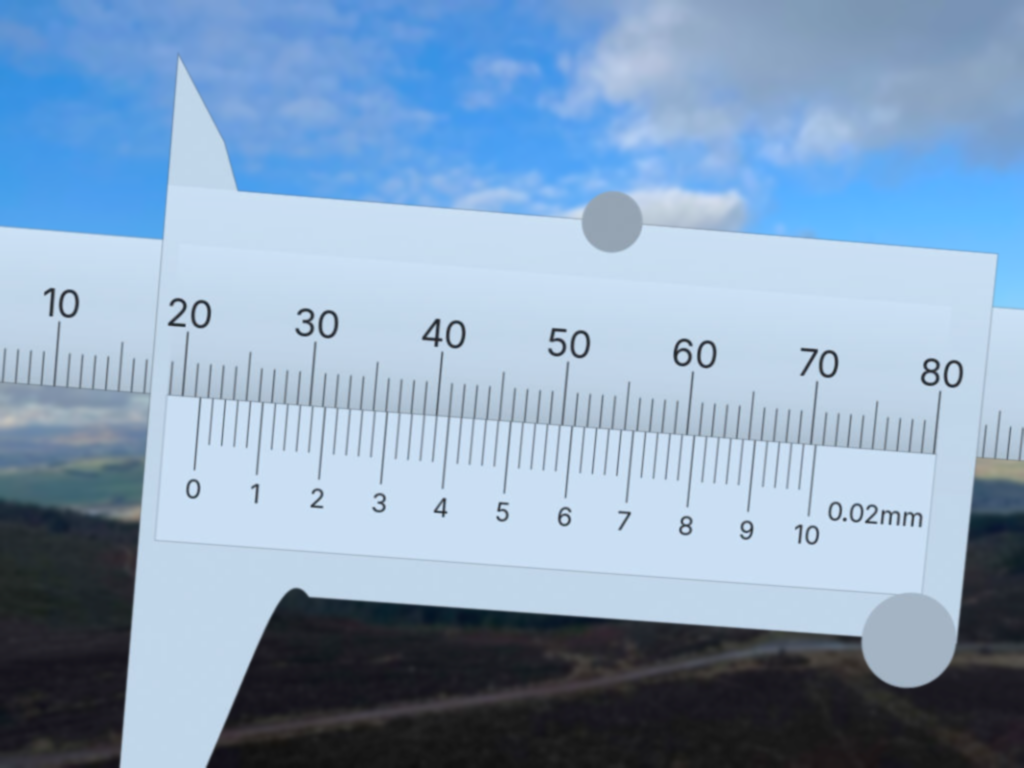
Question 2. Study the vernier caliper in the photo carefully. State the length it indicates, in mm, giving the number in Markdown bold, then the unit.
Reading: **21.4** mm
